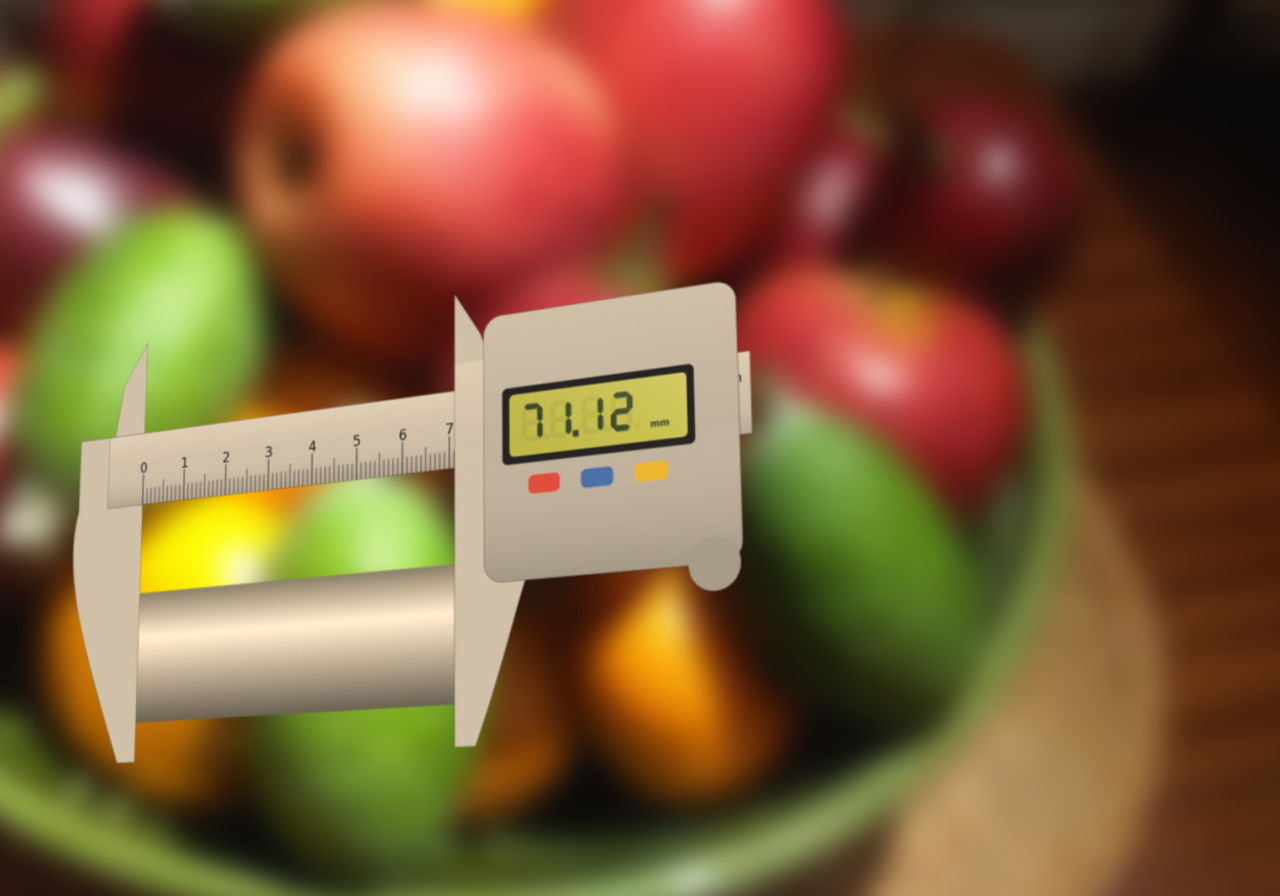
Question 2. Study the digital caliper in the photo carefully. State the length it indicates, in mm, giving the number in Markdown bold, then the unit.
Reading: **71.12** mm
